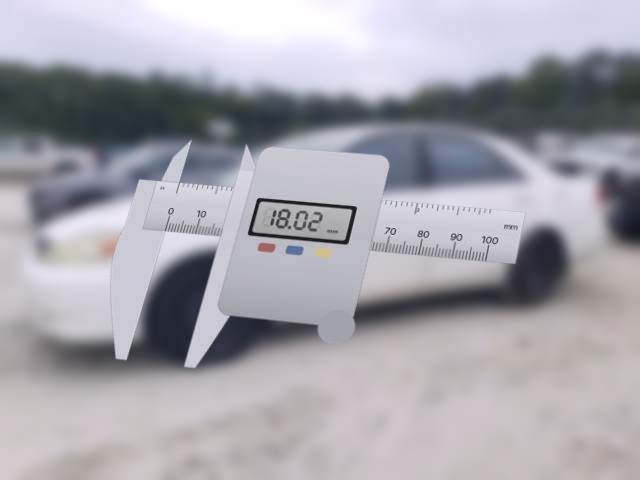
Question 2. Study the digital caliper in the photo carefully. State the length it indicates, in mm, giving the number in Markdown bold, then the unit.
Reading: **18.02** mm
